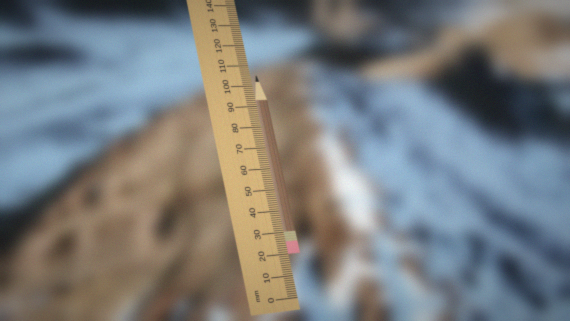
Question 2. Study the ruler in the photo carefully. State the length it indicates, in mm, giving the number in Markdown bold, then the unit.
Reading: **85** mm
